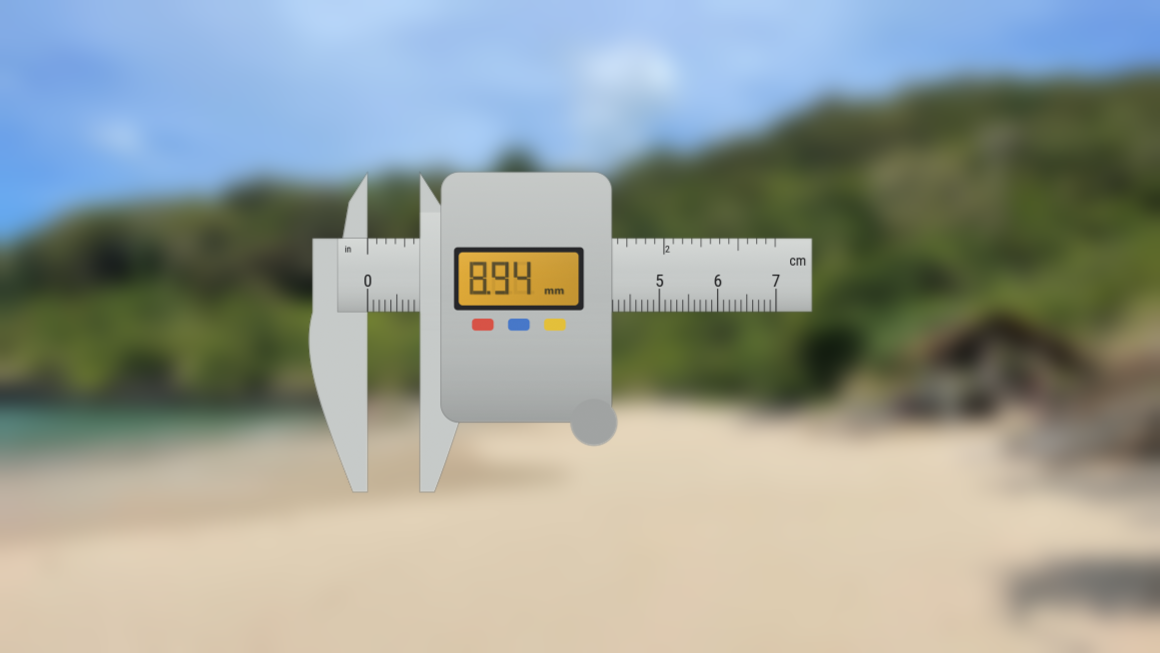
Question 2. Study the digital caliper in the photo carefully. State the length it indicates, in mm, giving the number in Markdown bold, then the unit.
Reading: **8.94** mm
